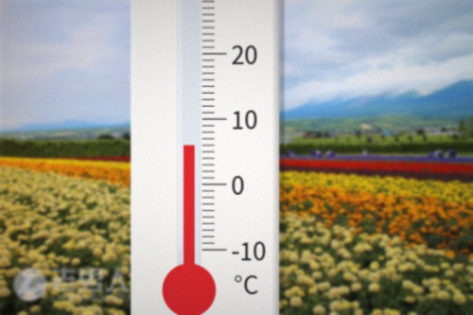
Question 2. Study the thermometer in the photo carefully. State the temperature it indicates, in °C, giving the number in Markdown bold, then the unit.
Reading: **6** °C
